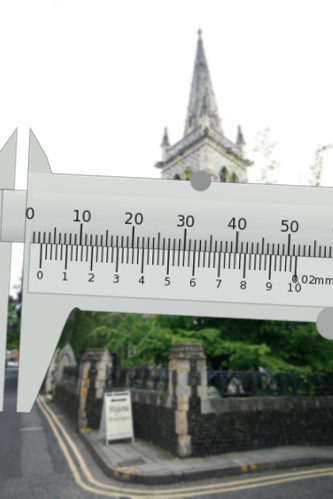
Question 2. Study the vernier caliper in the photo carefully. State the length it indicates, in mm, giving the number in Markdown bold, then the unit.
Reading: **2.5** mm
